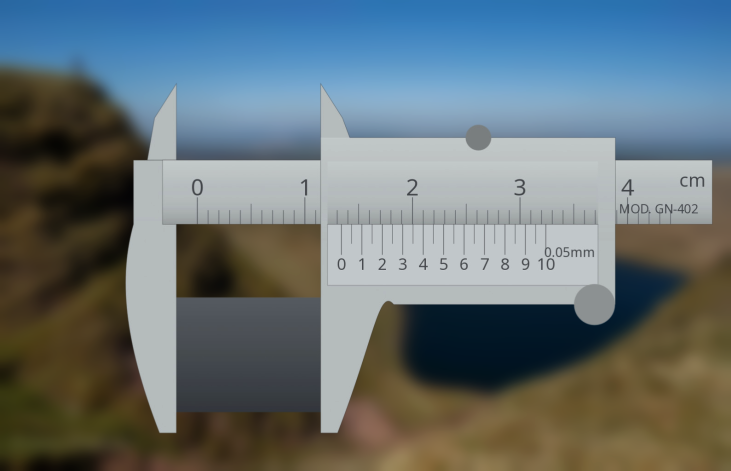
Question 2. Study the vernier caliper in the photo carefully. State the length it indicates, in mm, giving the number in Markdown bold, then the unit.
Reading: **13.4** mm
